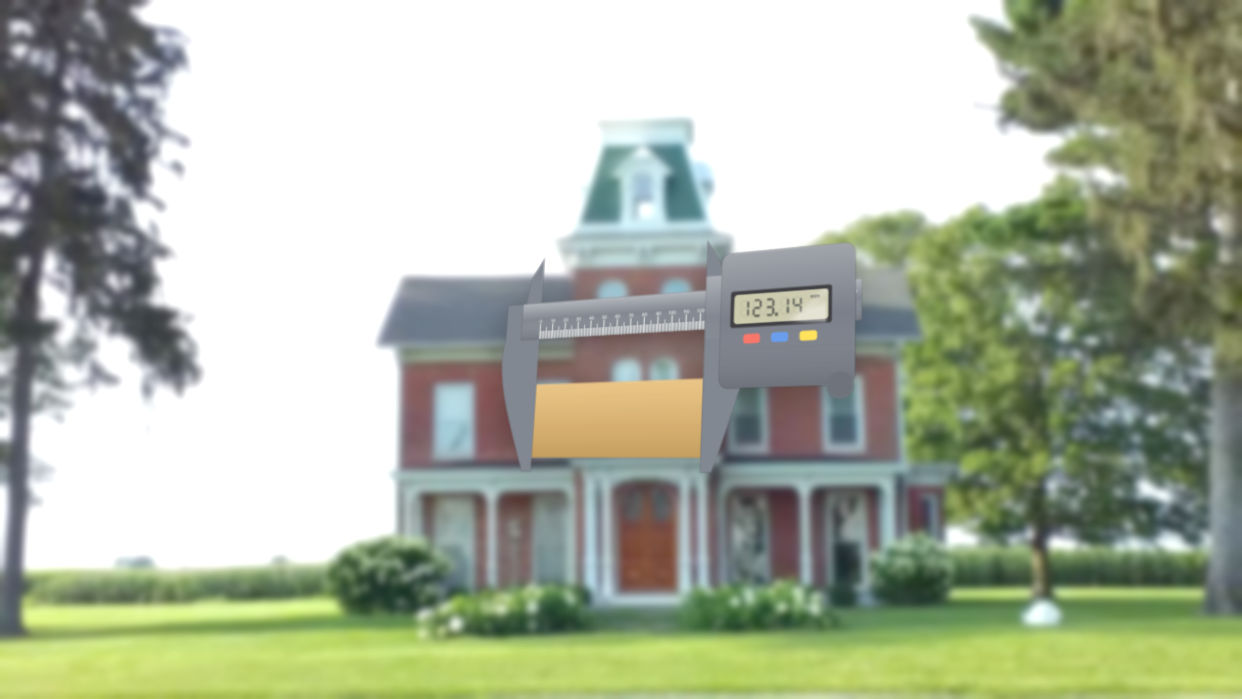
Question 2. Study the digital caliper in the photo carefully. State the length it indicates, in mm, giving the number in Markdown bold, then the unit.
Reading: **123.14** mm
